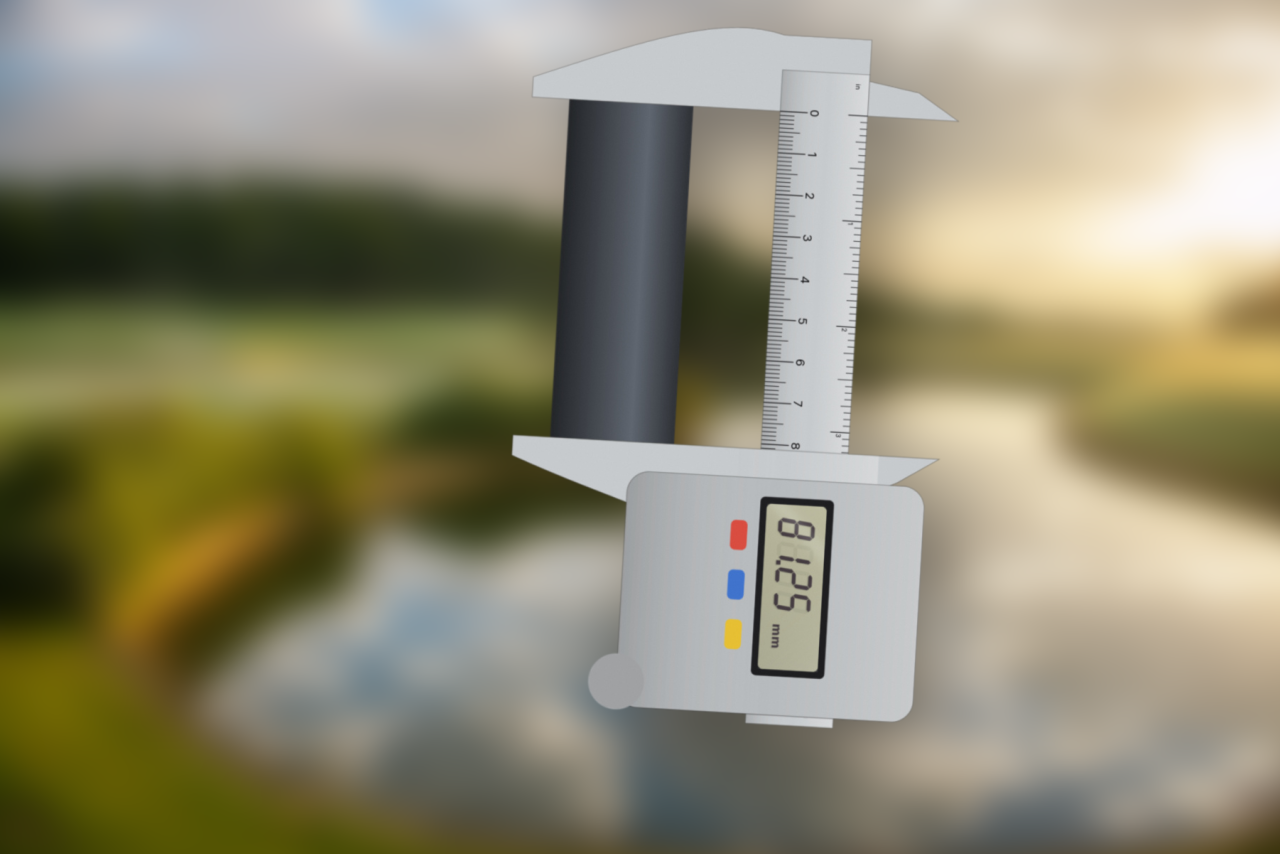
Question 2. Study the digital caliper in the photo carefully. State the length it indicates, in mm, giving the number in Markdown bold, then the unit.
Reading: **81.25** mm
